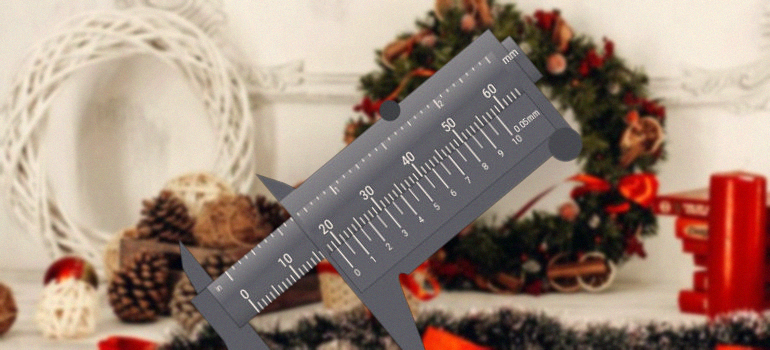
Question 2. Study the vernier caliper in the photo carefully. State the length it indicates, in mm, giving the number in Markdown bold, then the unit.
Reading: **19.0** mm
